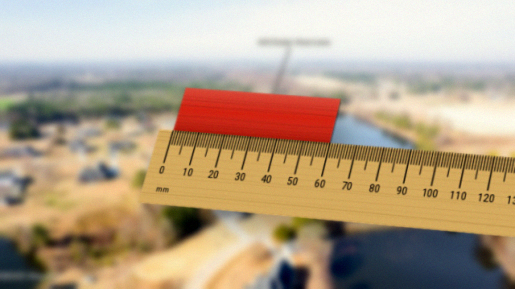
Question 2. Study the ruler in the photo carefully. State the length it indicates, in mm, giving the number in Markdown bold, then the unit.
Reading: **60** mm
